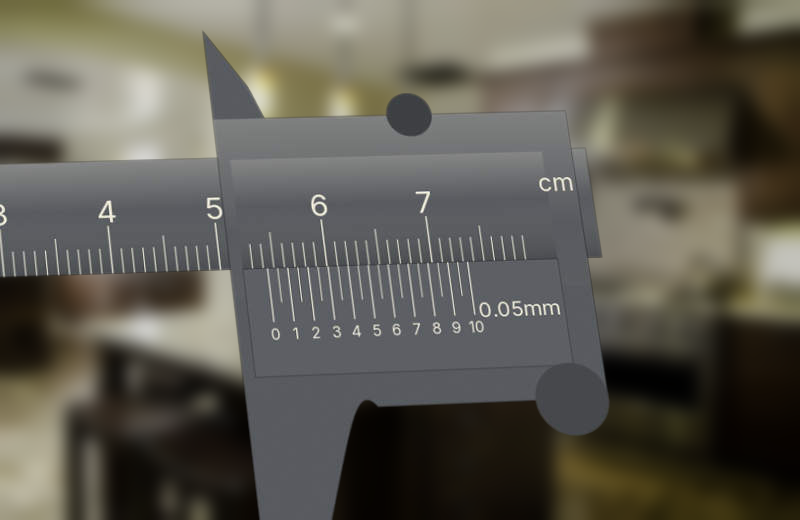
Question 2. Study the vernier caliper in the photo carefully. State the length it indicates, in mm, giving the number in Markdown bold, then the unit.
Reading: **54.4** mm
